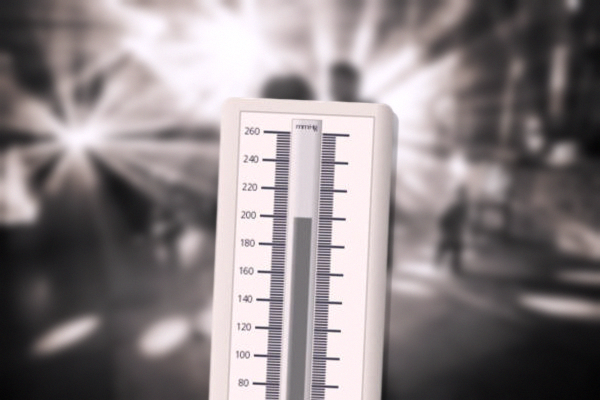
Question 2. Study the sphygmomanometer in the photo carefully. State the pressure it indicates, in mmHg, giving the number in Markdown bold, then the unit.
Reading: **200** mmHg
